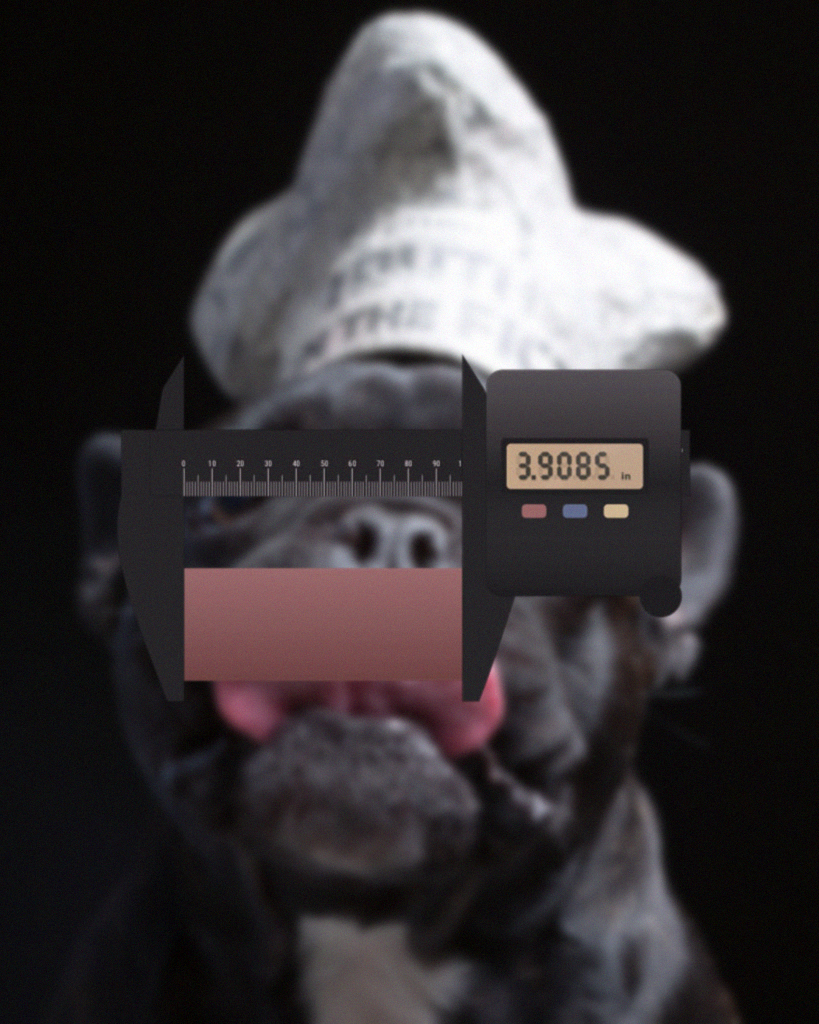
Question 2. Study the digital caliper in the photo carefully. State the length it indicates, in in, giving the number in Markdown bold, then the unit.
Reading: **3.9085** in
